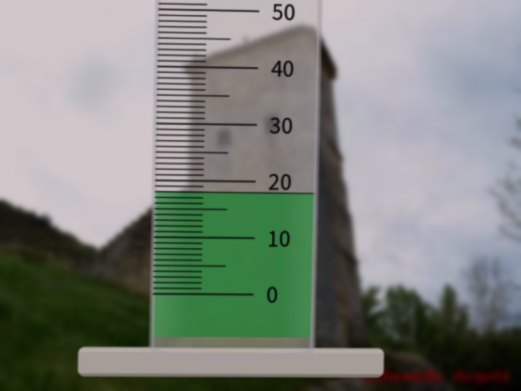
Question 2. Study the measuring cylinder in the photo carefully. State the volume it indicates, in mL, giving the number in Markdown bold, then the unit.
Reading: **18** mL
